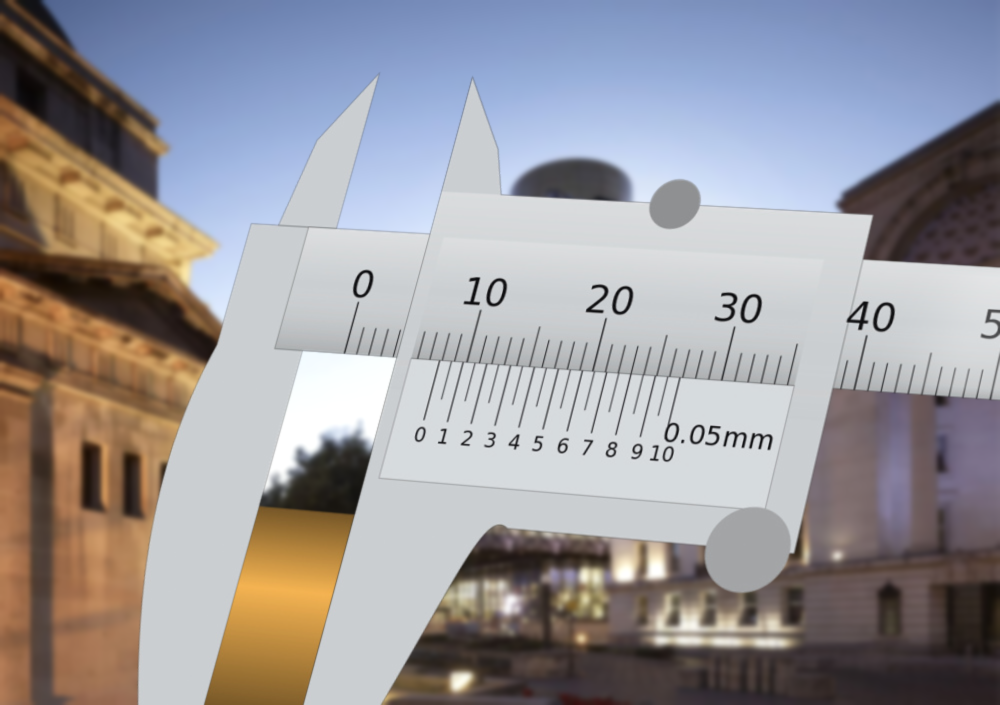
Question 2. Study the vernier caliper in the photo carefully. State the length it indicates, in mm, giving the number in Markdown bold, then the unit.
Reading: **7.8** mm
